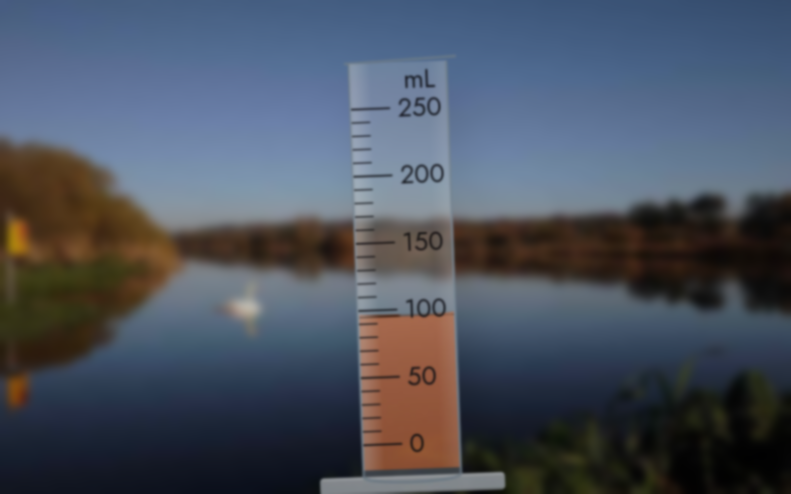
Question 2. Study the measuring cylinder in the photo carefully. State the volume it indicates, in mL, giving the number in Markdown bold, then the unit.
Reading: **95** mL
